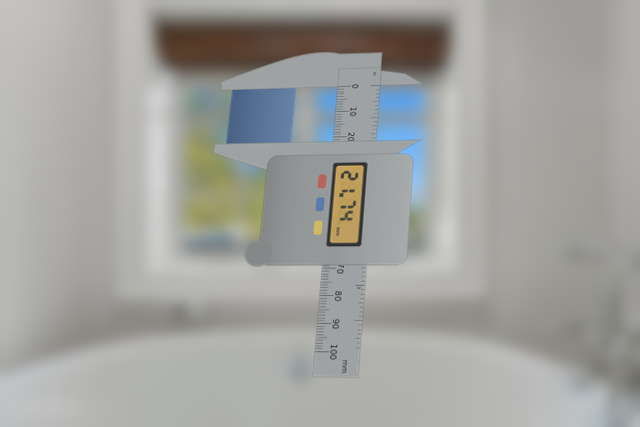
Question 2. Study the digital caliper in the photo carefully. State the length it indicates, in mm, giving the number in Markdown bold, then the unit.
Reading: **21.74** mm
